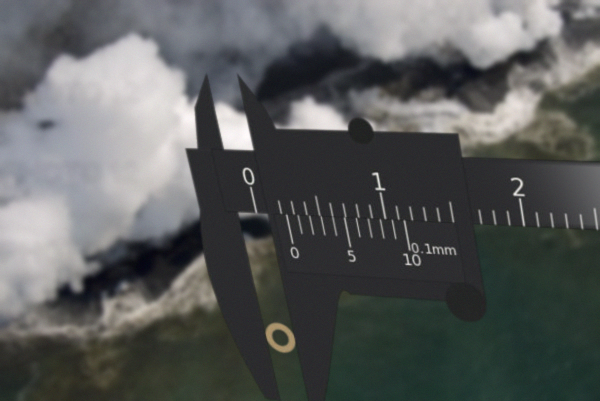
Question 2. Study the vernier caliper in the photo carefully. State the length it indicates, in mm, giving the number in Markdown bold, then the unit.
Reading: **2.4** mm
